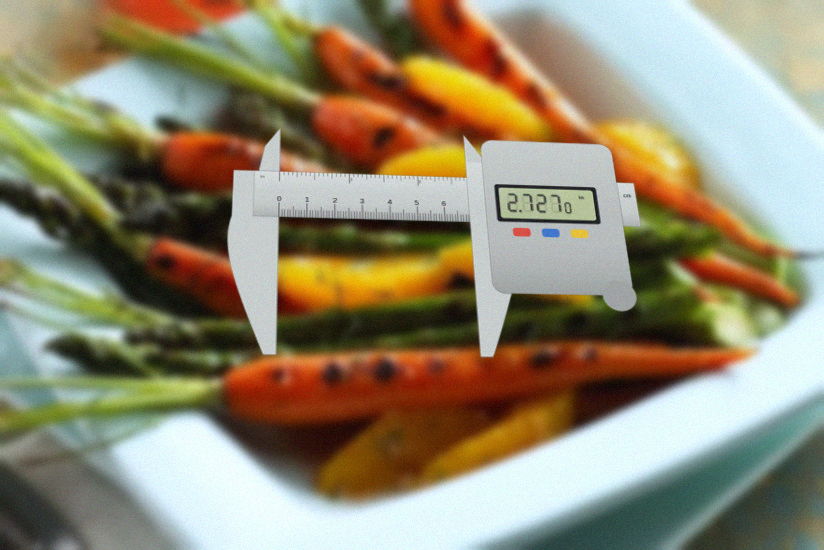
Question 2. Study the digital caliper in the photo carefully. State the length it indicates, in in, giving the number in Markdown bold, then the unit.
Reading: **2.7270** in
